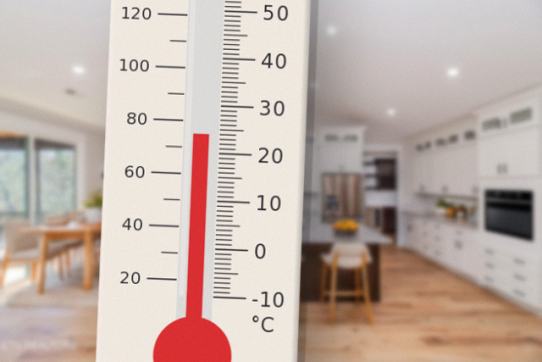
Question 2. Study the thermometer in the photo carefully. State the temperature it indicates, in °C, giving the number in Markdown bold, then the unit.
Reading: **24** °C
